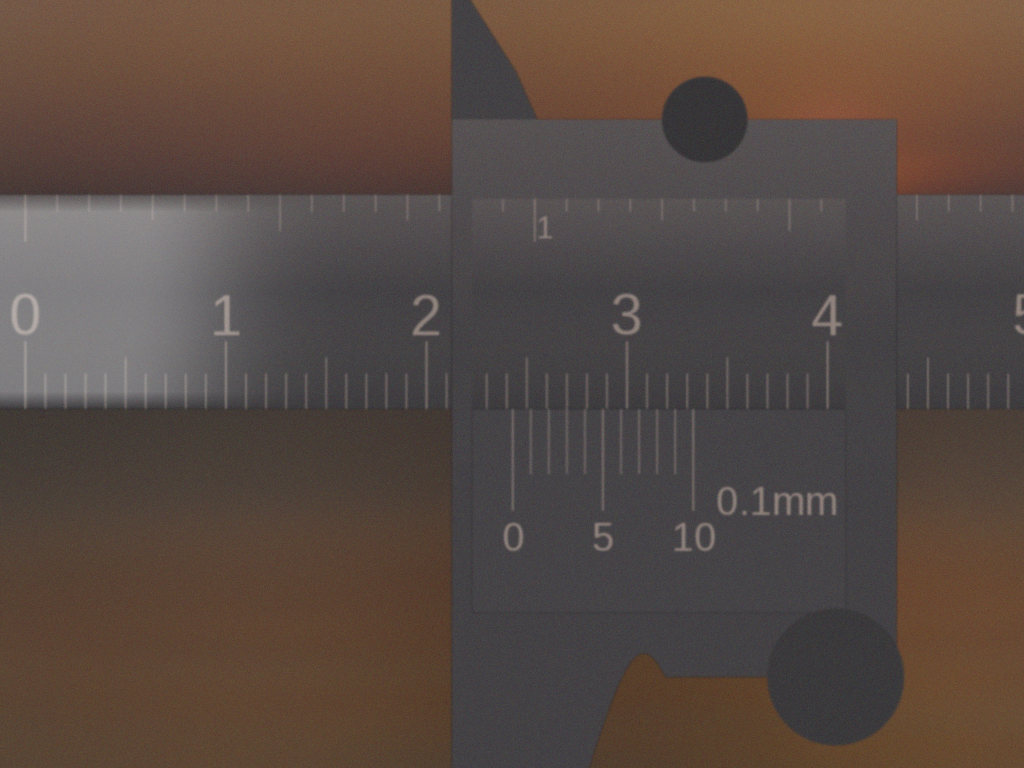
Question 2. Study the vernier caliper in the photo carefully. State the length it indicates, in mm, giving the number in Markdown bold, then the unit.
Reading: **24.3** mm
